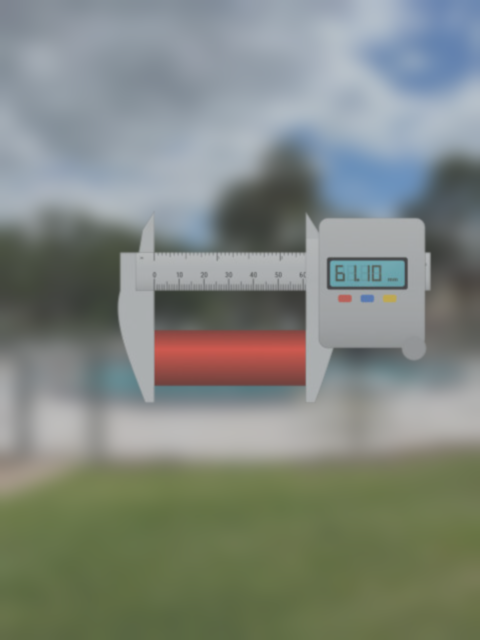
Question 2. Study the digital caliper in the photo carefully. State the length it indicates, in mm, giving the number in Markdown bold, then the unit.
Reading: **61.10** mm
